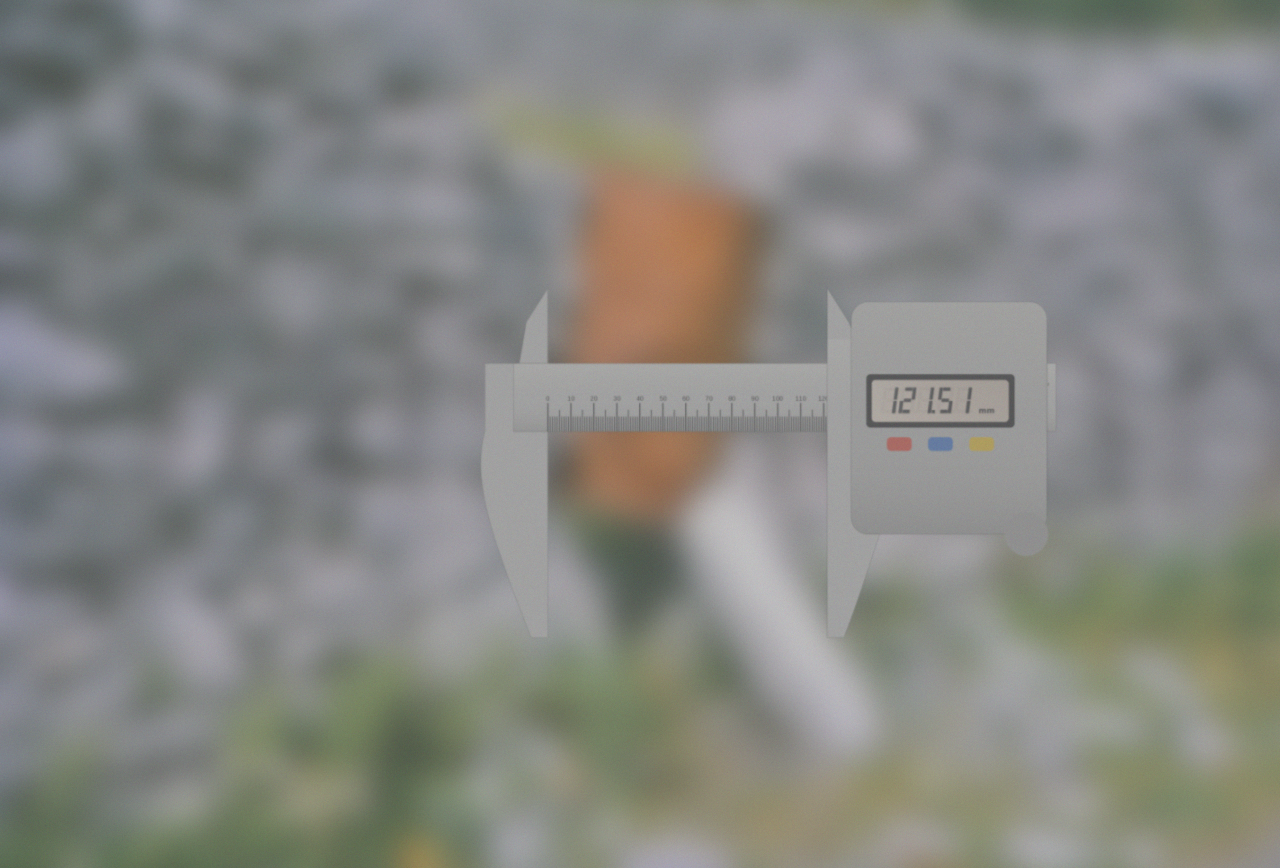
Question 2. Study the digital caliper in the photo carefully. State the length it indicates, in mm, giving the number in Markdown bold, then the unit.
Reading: **121.51** mm
